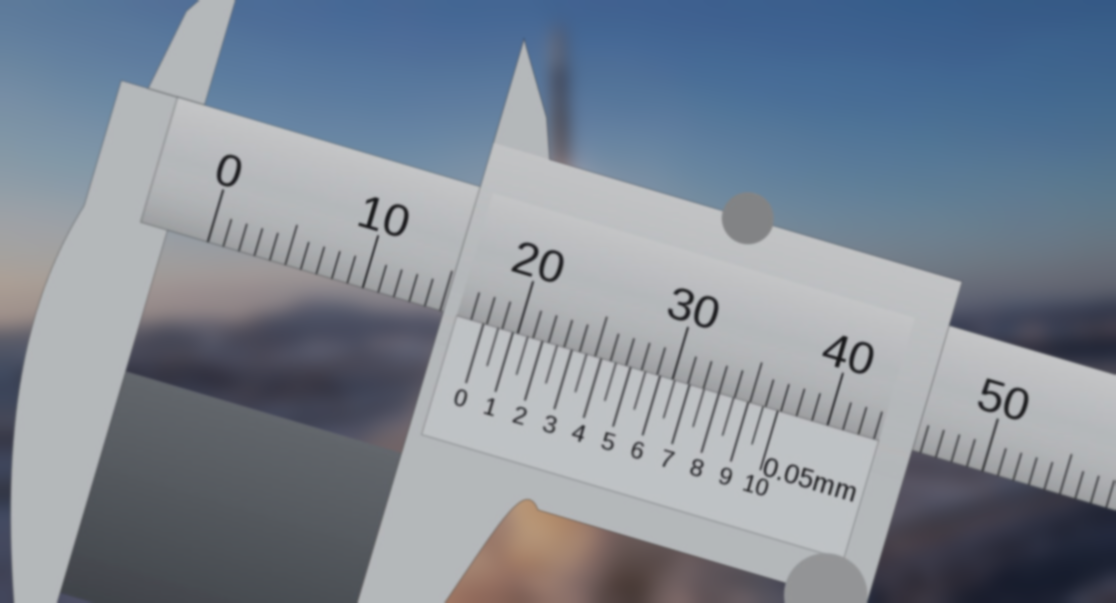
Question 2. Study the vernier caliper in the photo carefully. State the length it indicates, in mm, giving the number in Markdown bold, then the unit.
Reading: **17.8** mm
